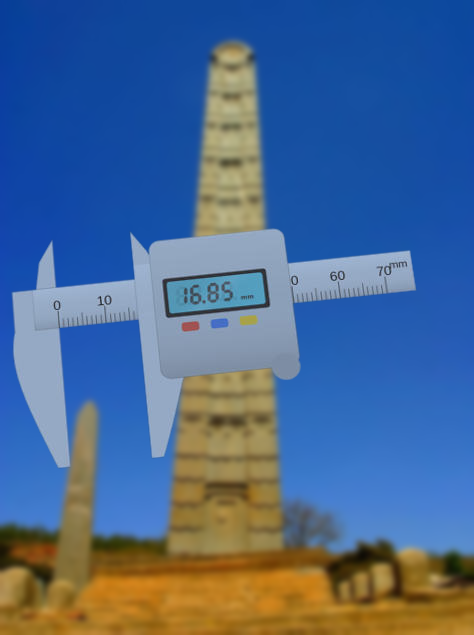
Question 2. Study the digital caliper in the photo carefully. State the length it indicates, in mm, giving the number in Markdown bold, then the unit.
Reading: **16.85** mm
